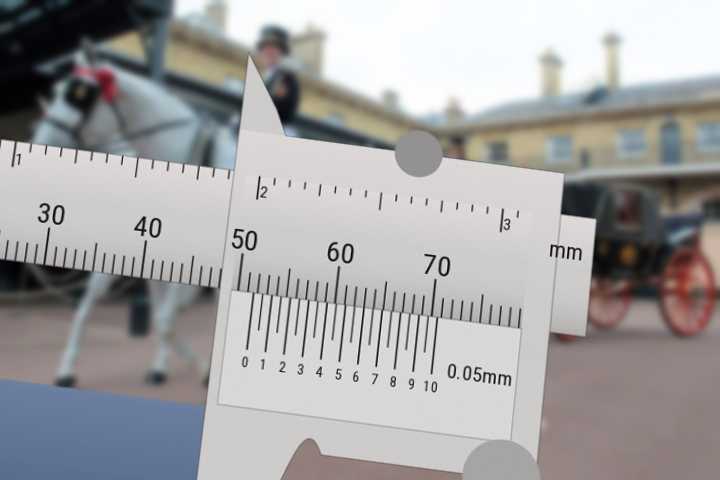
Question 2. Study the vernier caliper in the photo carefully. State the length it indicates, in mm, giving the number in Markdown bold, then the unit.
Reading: **51.6** mm
